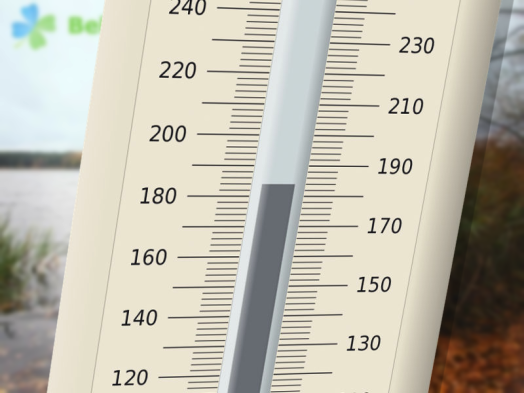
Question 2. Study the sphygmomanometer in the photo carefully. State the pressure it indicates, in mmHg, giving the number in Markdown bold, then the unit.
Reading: **184** mmHg
